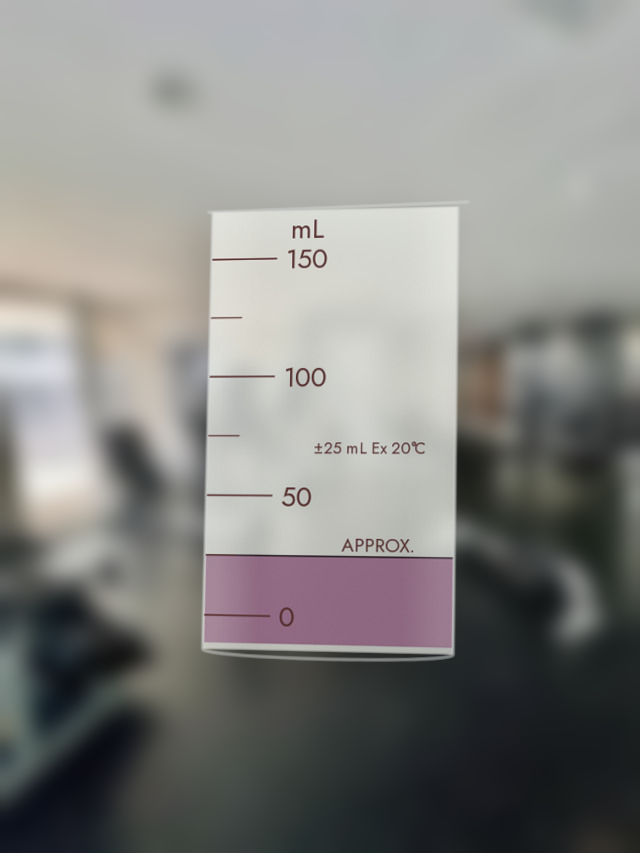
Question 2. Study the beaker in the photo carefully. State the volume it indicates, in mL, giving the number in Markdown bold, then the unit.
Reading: **25** mL
